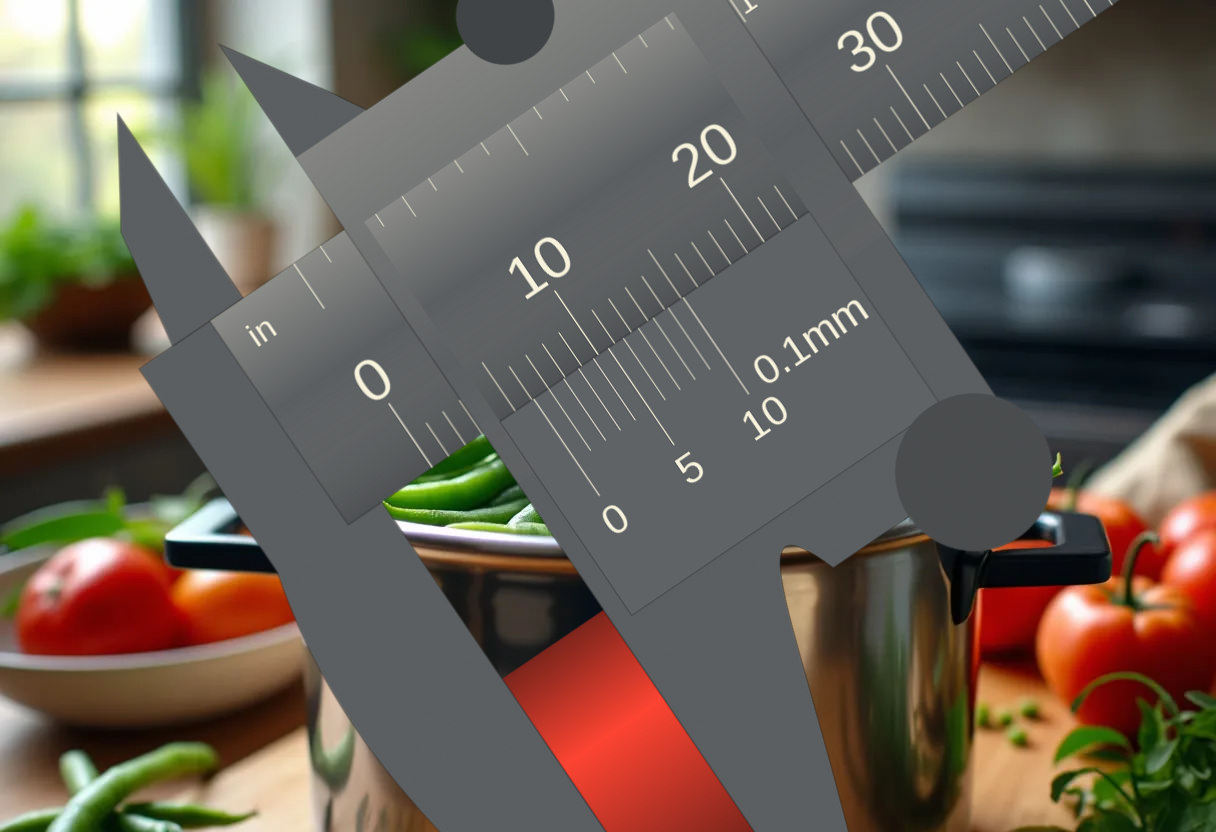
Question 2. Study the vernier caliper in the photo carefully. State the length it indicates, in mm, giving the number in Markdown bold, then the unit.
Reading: **6.1** mm
